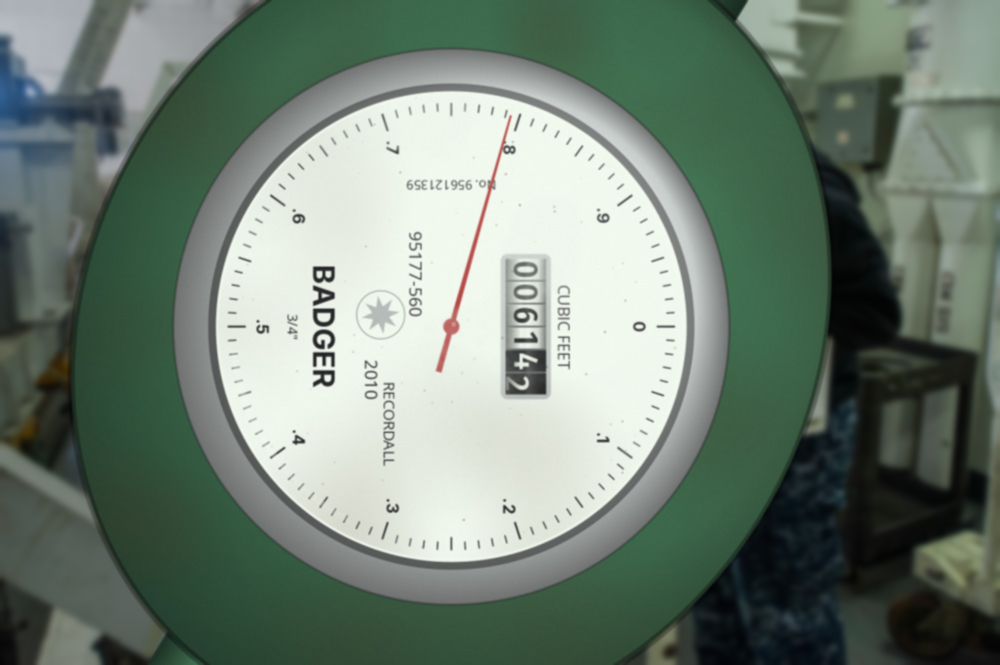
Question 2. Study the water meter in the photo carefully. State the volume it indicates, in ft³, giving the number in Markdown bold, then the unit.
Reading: **6141.79** ft³
